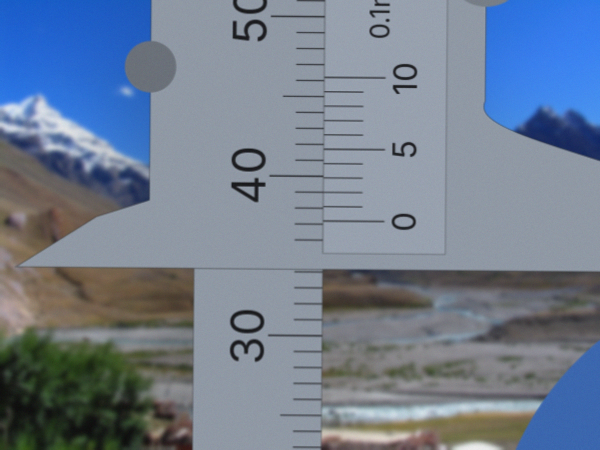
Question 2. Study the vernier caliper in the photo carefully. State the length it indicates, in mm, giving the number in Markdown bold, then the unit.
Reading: **37.2** mm
